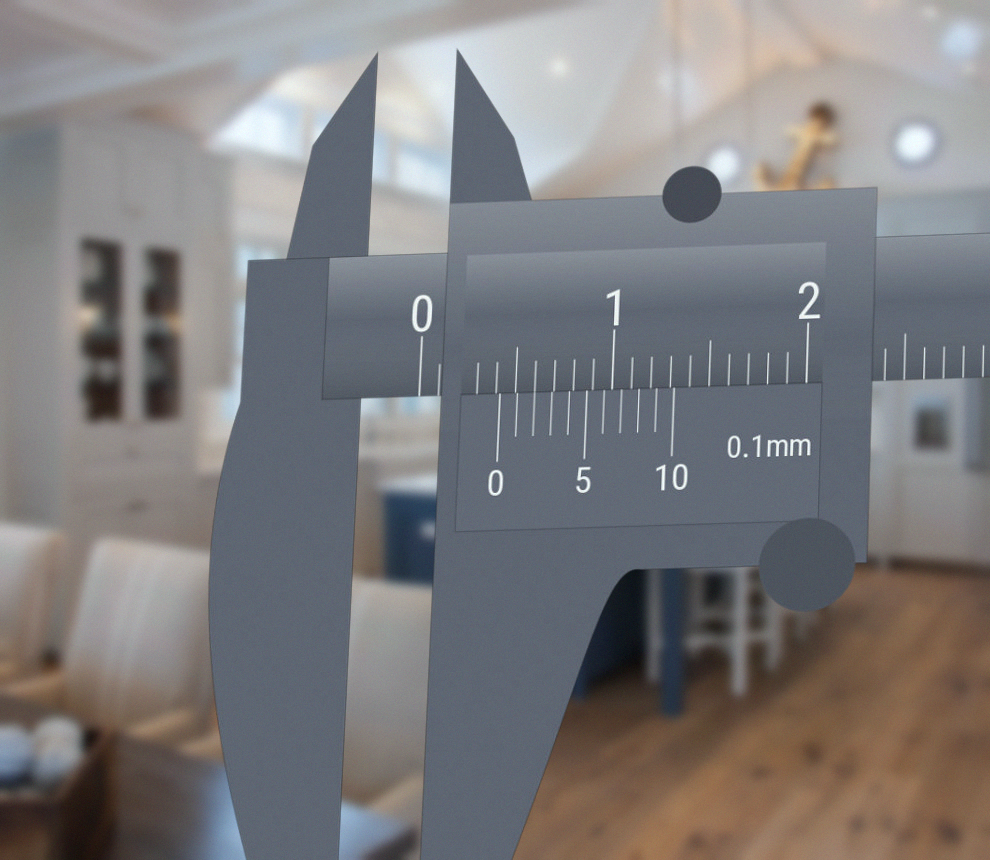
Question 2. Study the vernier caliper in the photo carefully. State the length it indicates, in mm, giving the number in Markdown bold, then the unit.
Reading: **4.2** mm
